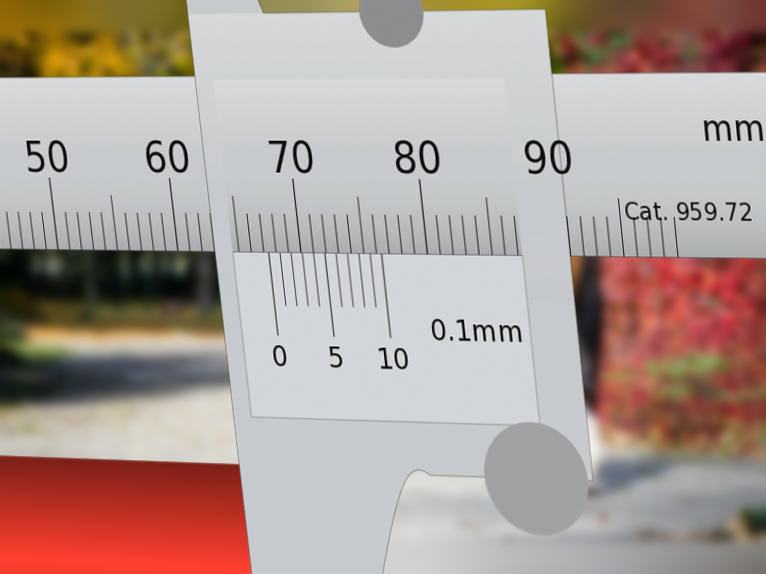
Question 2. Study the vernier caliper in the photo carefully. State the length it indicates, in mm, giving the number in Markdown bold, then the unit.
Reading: **67.4** mm
